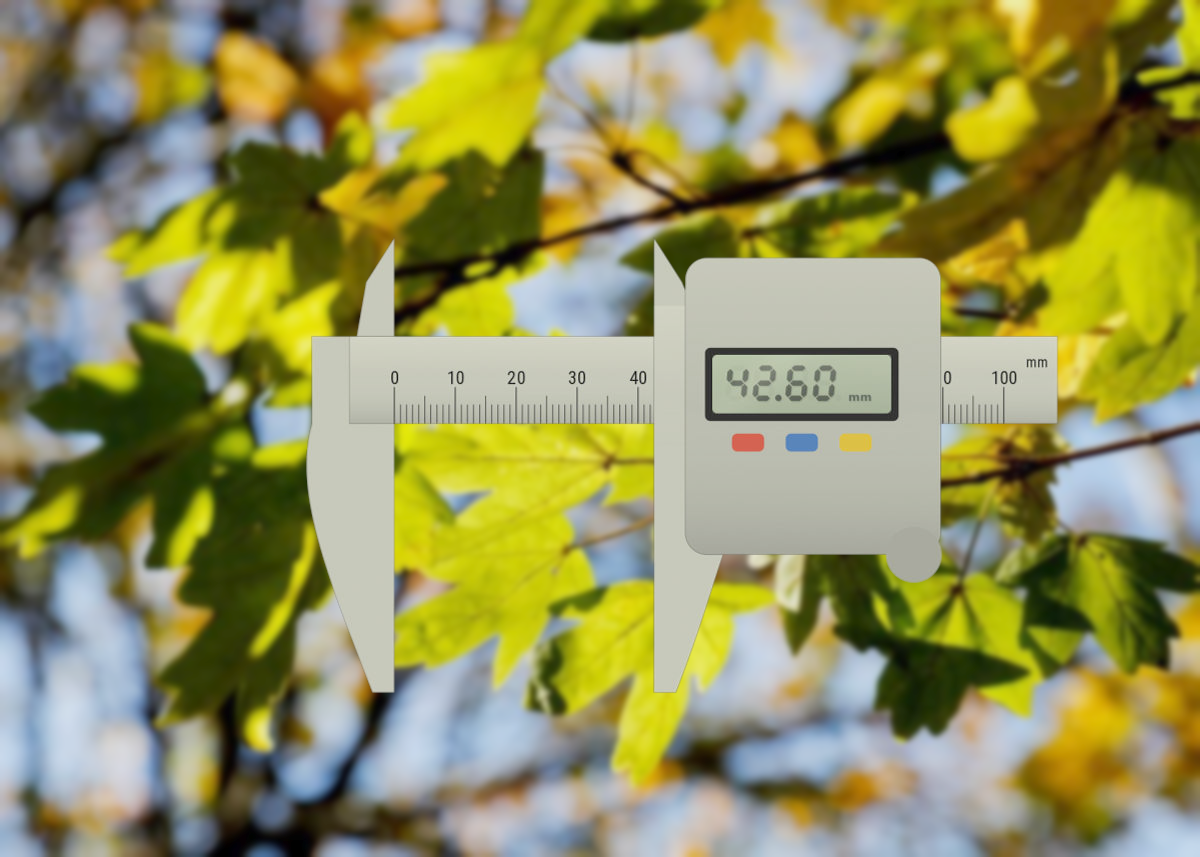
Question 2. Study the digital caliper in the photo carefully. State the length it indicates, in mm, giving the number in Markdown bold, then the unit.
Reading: **42.60** mm
